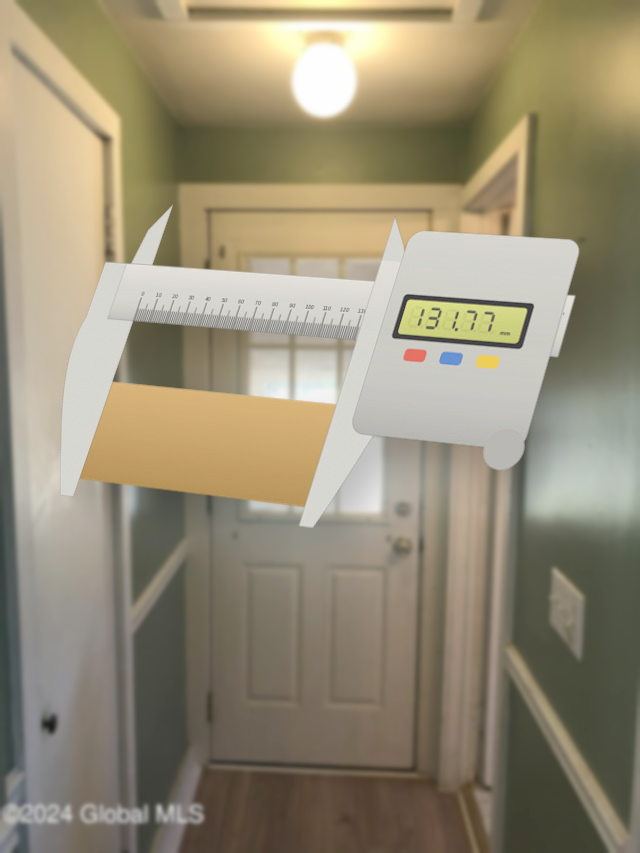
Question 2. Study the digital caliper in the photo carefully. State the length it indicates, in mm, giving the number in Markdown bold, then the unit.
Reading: **131.77** mm
